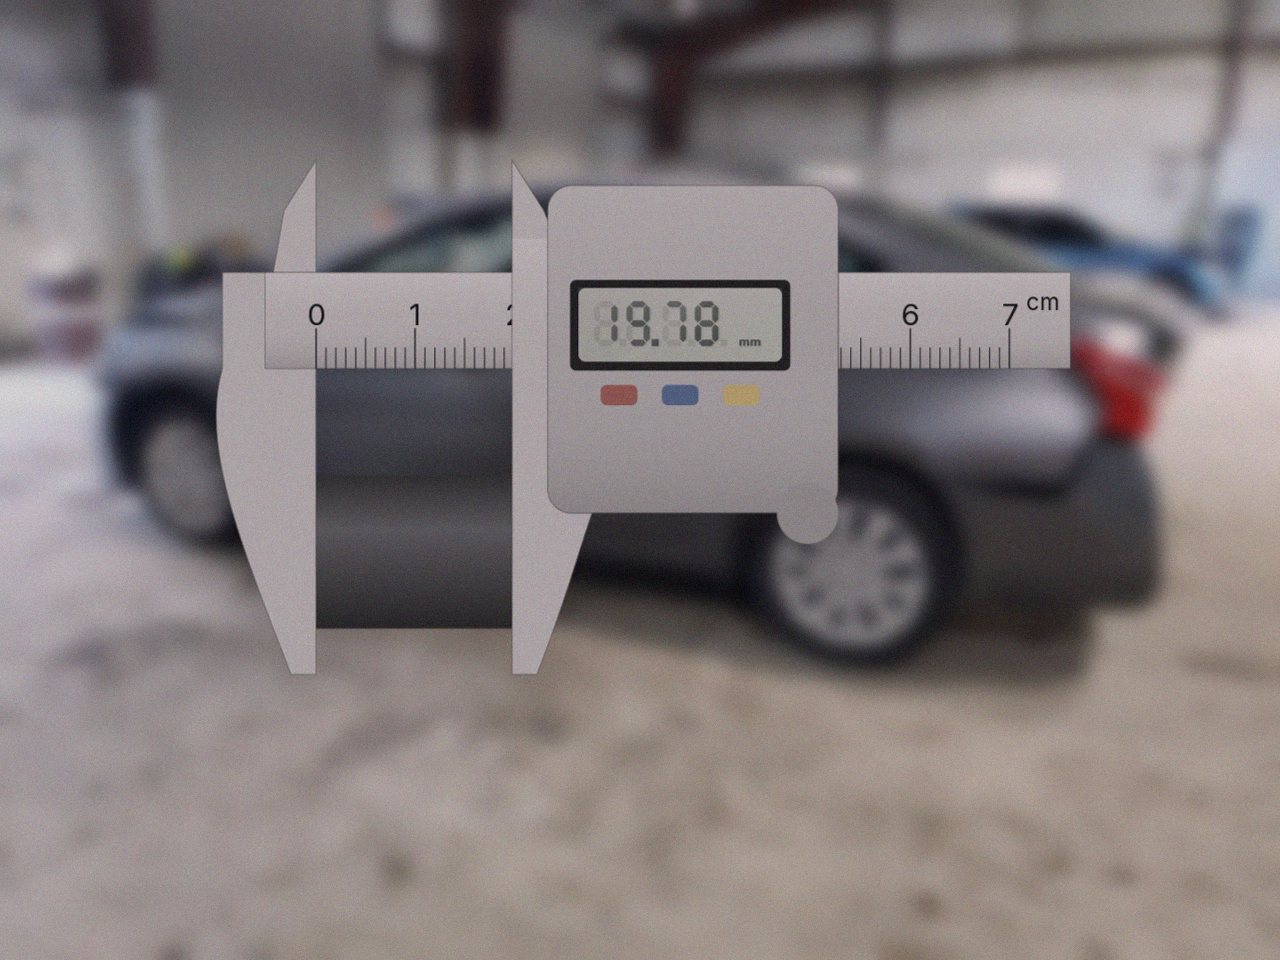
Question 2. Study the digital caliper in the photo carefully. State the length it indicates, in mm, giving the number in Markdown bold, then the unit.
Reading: **19.78** mm
